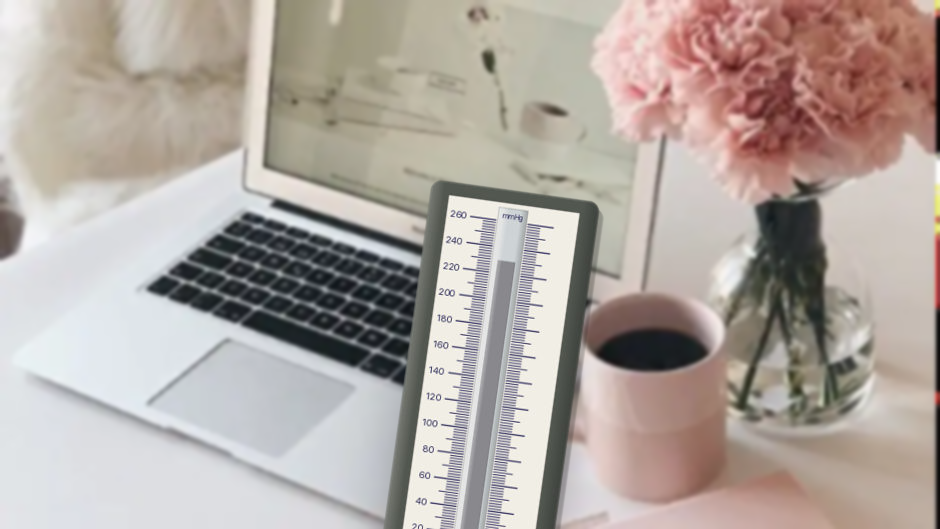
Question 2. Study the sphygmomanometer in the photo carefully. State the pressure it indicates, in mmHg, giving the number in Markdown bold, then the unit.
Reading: **230** mmHg
